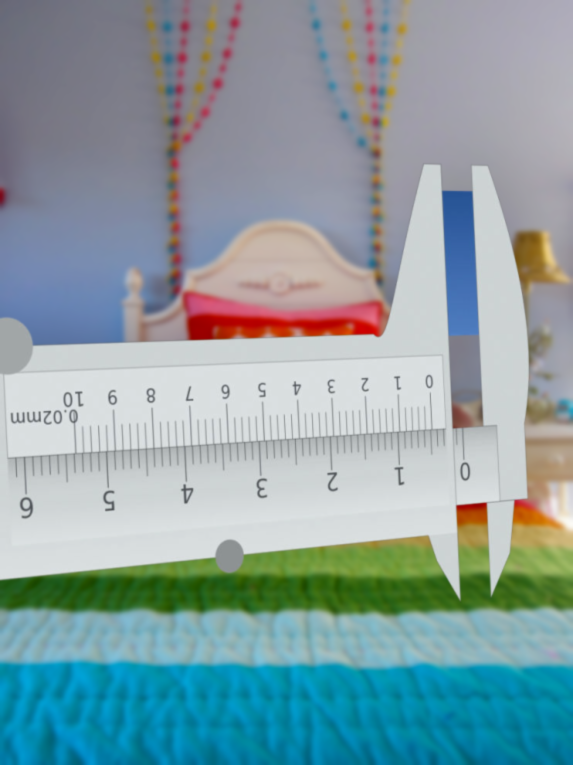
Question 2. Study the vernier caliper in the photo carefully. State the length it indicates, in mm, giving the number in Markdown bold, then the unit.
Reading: **4.8** mm
